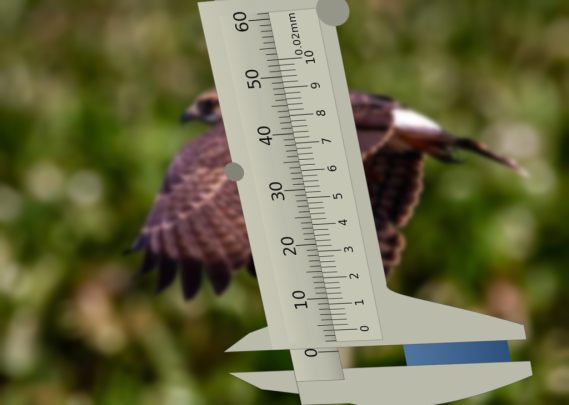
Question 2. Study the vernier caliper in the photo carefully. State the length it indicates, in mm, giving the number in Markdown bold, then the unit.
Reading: **4.0** mm
